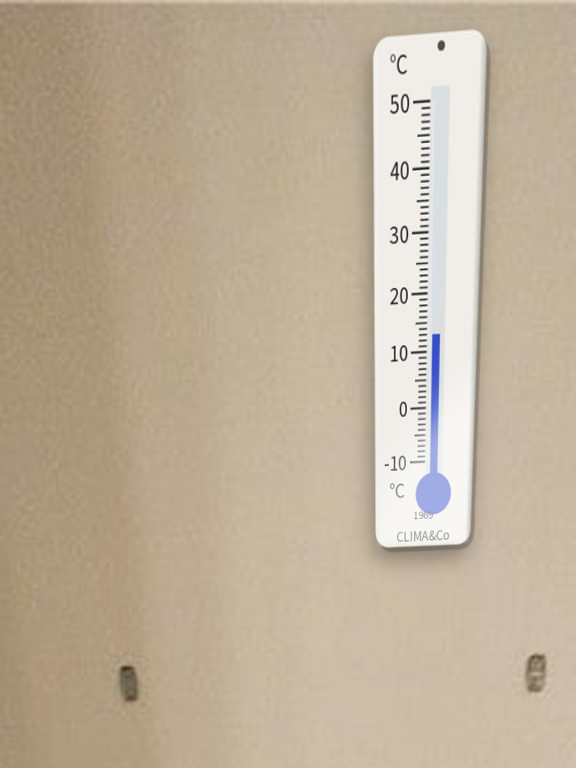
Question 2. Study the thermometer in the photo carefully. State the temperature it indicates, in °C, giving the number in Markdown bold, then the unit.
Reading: **13** °C
